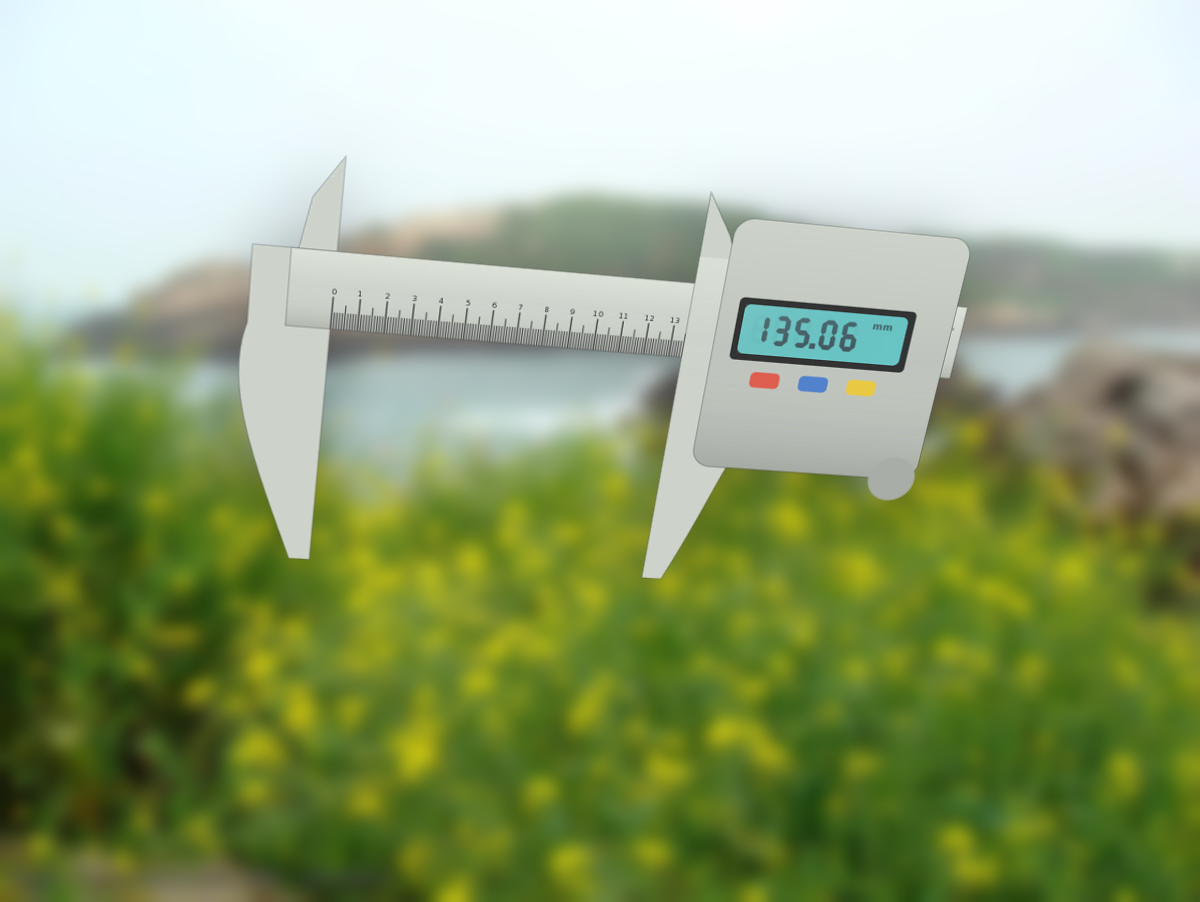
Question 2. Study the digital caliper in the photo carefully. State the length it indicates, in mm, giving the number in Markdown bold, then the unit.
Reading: **135.06** mm
